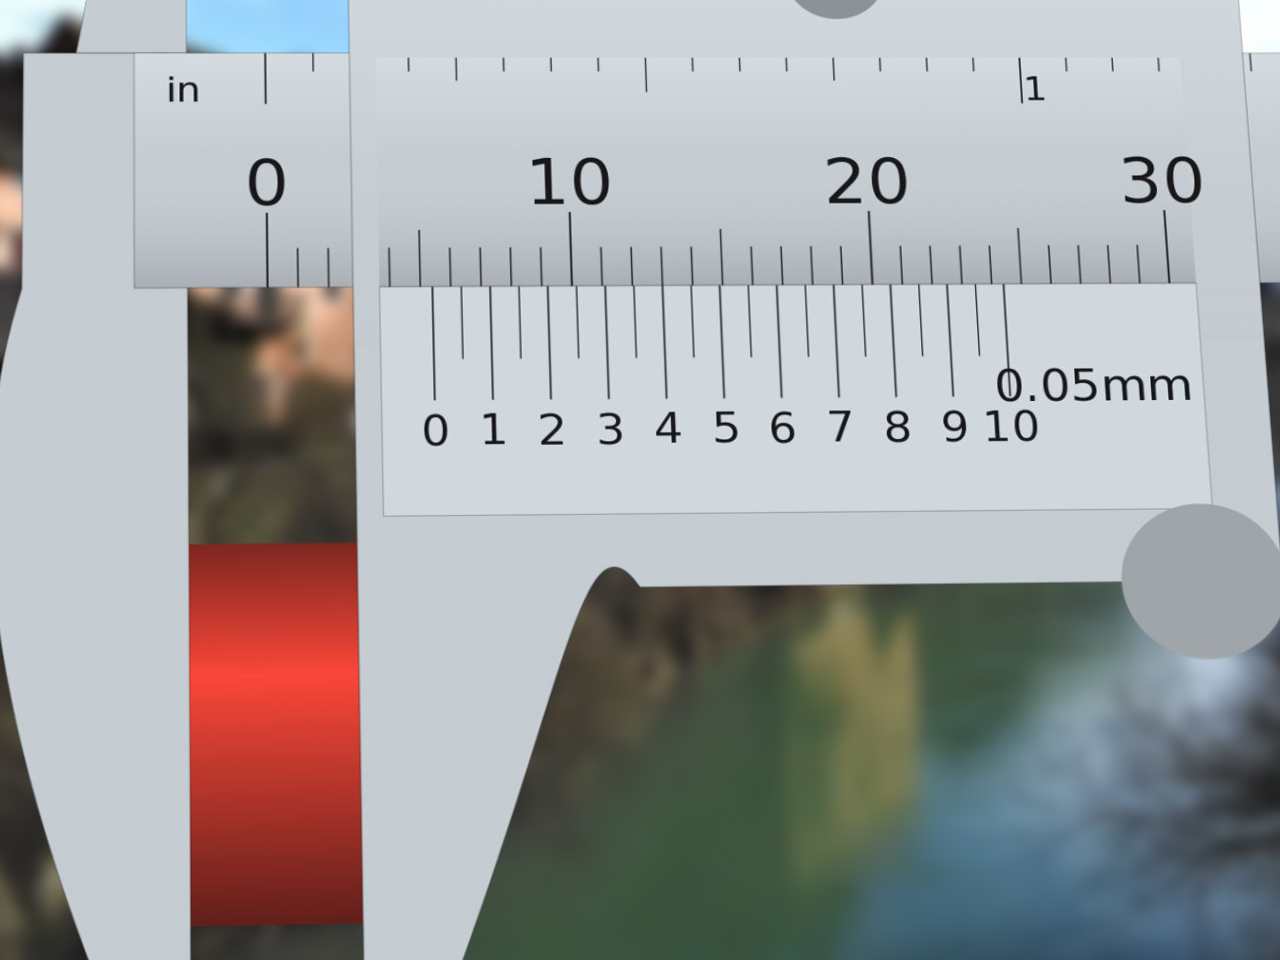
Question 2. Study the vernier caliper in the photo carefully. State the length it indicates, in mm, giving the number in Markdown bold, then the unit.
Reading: **5.40** mm
